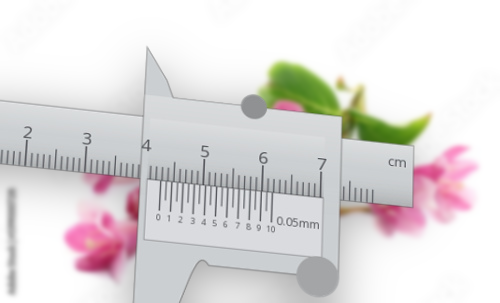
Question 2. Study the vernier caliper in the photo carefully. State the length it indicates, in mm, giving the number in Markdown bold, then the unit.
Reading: **42.8** mm
